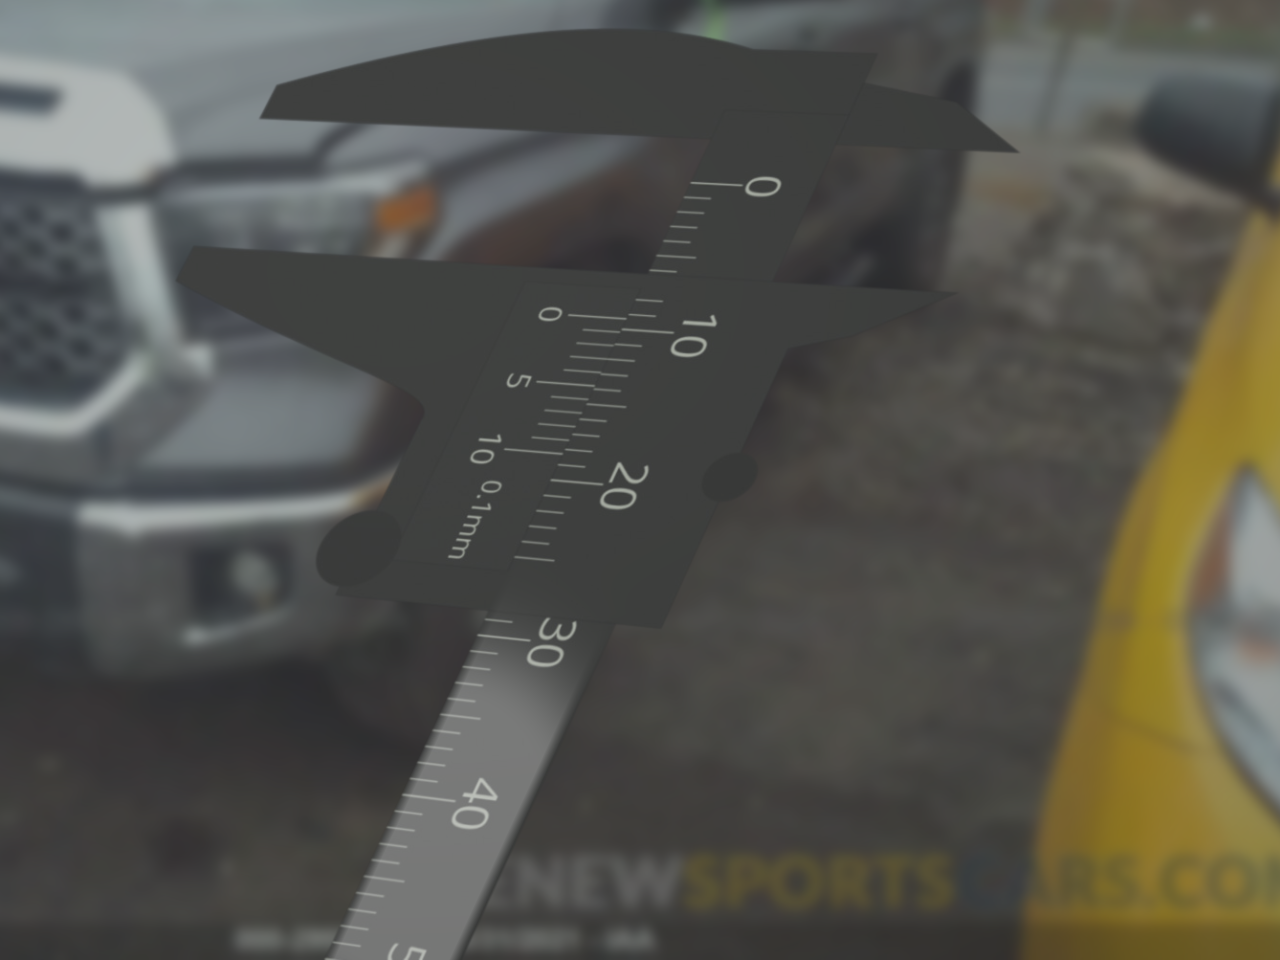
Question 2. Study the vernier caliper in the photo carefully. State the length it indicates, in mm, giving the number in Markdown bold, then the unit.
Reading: **9.3** mm
